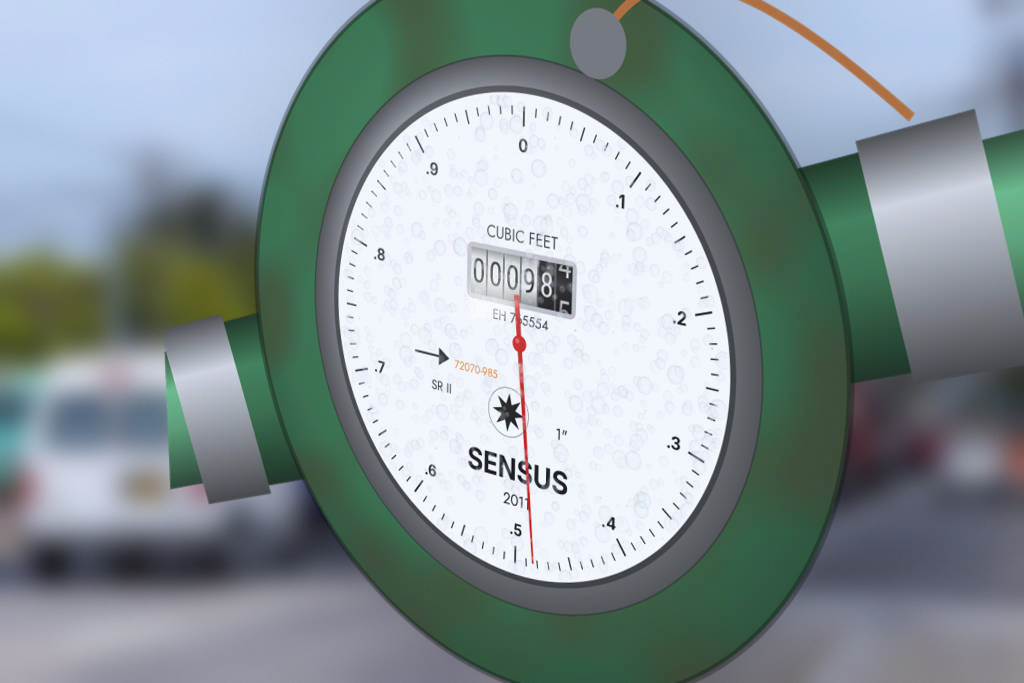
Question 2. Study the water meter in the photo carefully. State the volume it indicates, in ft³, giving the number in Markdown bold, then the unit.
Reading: **984.48** ft³
